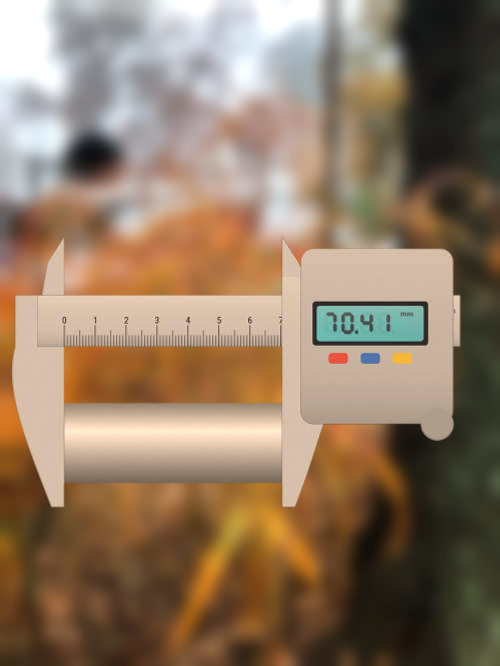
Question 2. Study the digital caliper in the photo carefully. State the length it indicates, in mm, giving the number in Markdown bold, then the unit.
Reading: **70.41** mm
